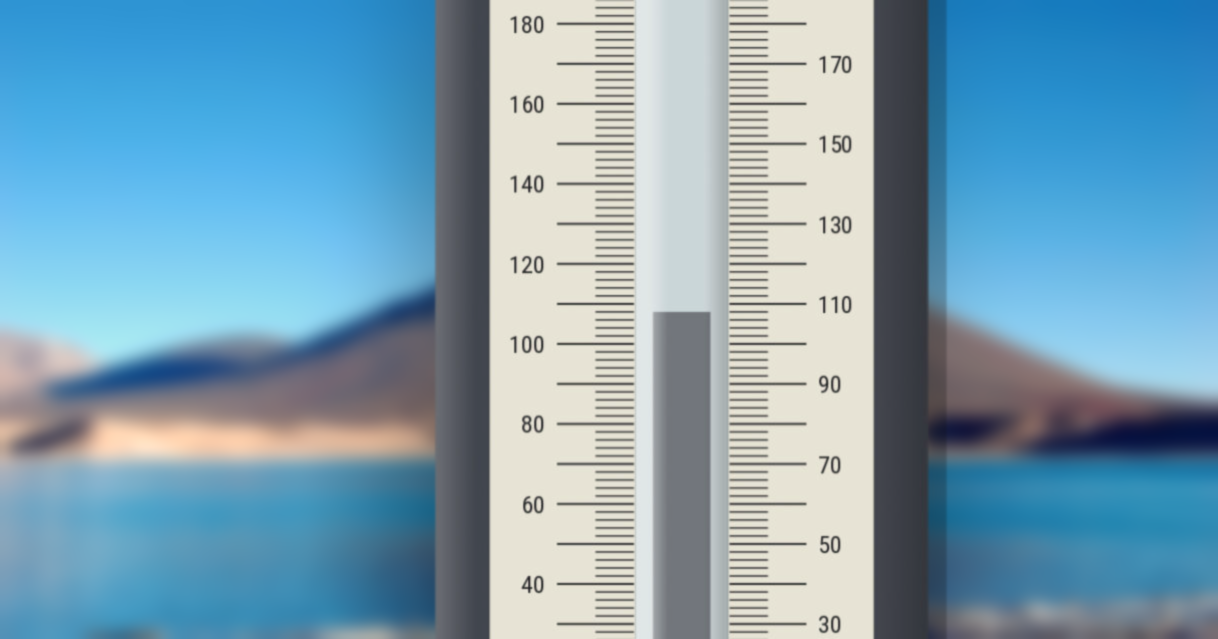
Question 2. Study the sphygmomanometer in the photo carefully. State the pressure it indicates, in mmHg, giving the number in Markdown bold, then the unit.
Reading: **108** mmHg
